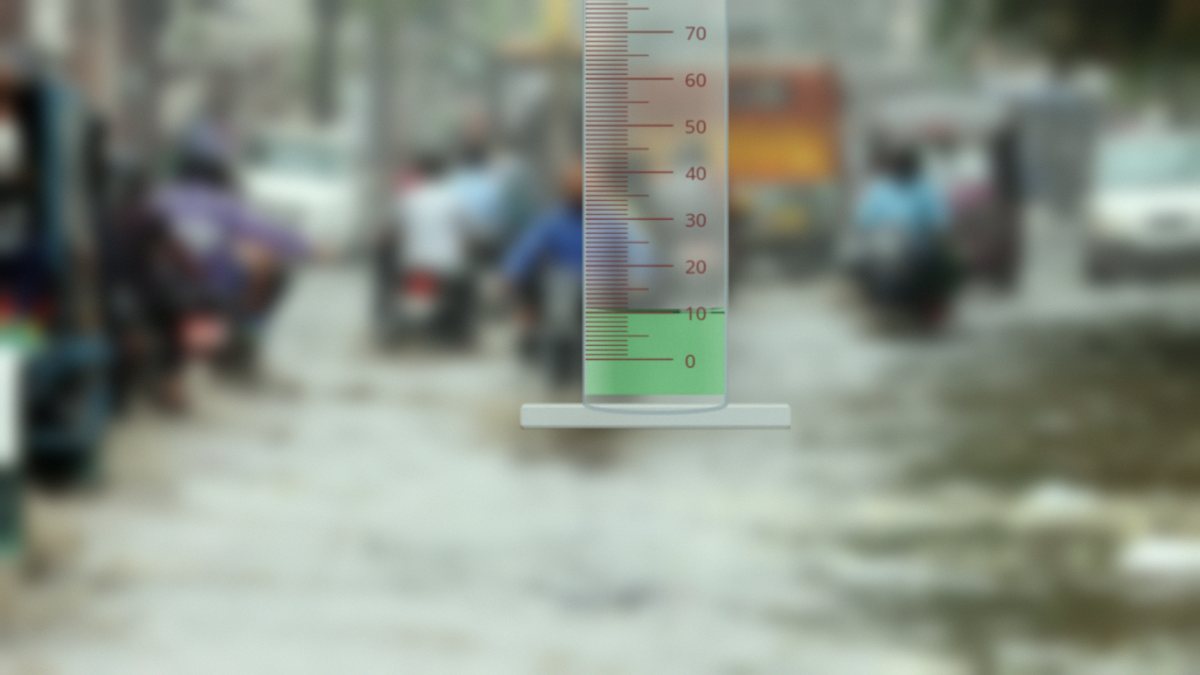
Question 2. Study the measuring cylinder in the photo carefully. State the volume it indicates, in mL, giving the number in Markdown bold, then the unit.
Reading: **10** mL
